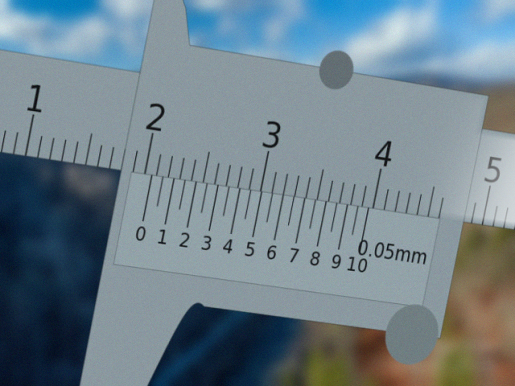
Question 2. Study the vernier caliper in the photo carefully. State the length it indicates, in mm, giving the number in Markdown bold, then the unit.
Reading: **20.6** mm
